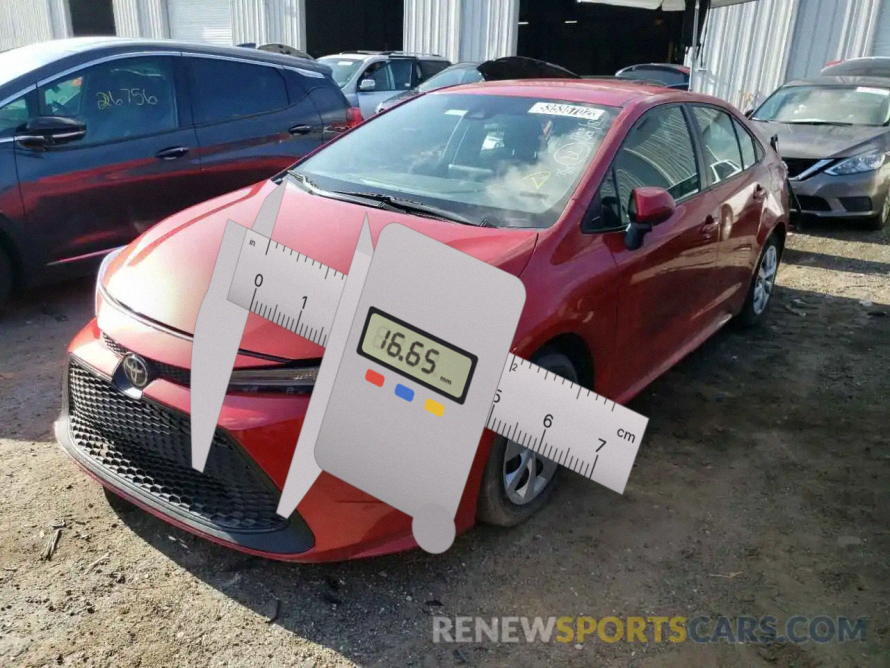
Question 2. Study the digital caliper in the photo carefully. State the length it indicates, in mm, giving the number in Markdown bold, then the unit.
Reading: **16.65** mm
